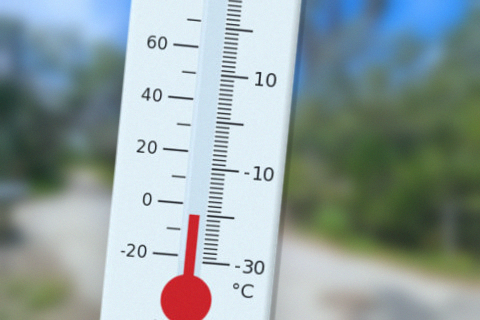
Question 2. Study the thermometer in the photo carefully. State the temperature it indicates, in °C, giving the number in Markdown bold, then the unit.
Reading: **-20** °C
